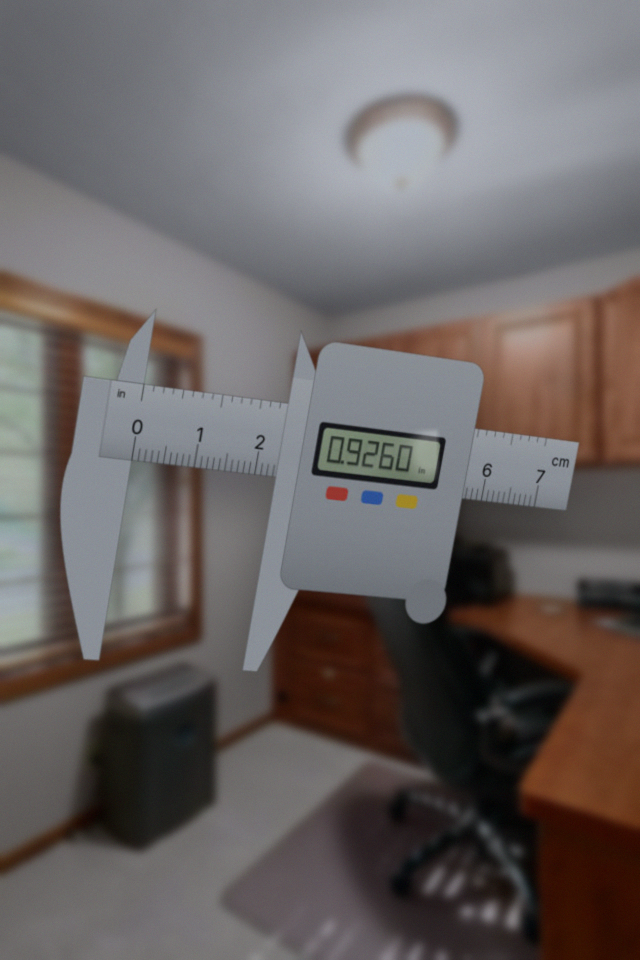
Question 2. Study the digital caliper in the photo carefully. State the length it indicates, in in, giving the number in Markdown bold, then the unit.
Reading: **0.9260** in
